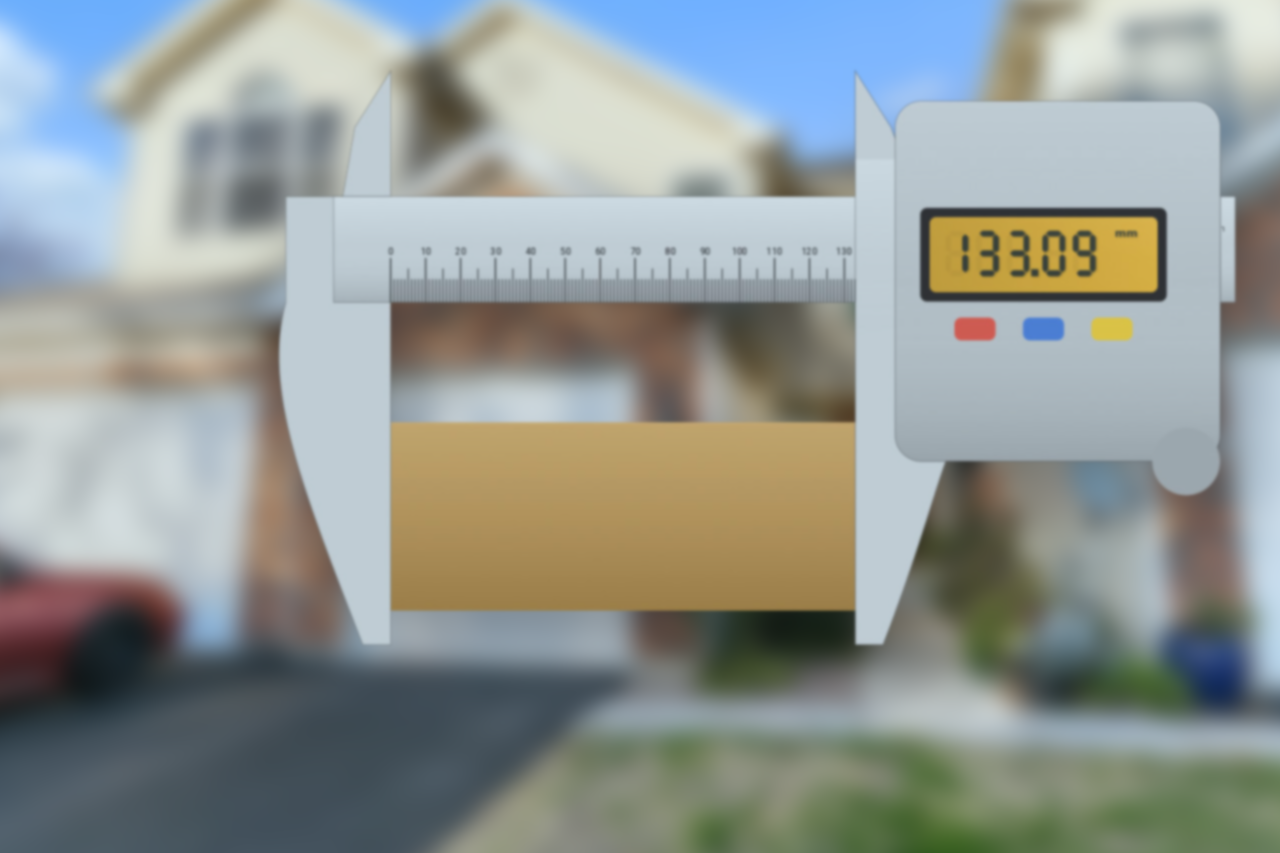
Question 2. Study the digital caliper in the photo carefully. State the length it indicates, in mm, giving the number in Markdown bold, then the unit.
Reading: **133.09** mm
